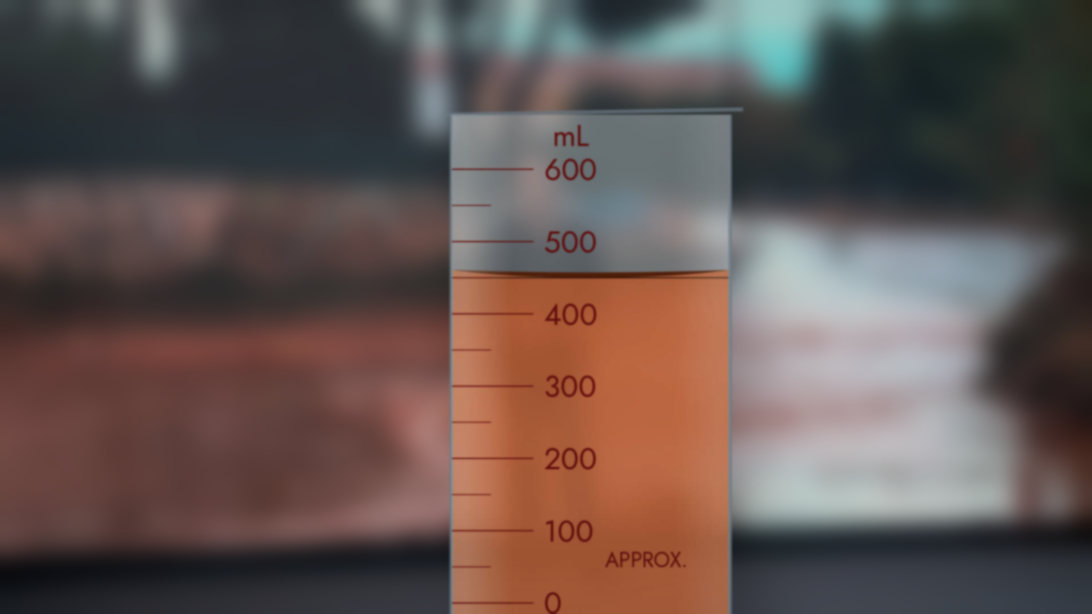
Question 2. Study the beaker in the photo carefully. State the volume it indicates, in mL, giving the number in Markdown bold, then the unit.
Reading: **450** mL
